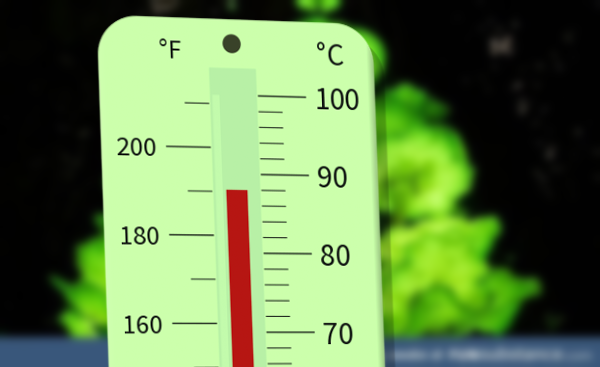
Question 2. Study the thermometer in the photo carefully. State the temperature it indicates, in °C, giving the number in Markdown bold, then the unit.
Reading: **88** °C
